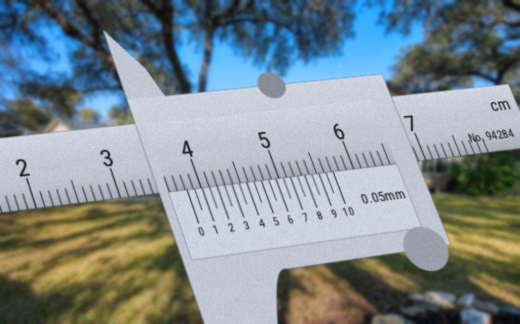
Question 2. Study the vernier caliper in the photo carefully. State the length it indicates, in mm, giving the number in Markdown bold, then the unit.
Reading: **38.2** mm
